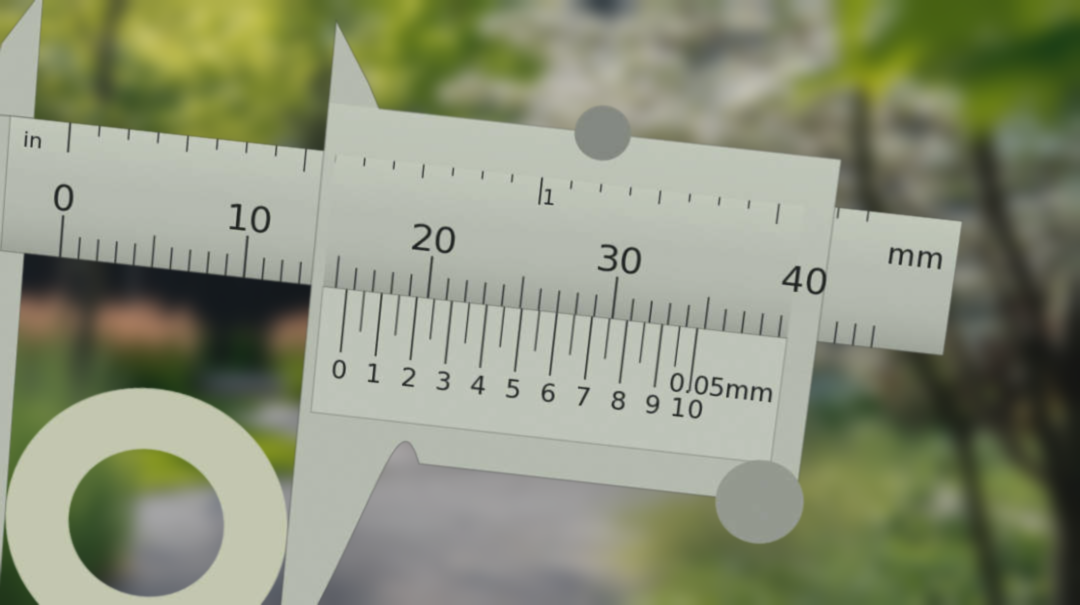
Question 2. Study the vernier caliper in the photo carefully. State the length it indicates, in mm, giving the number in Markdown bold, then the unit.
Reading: **15.6** mm
